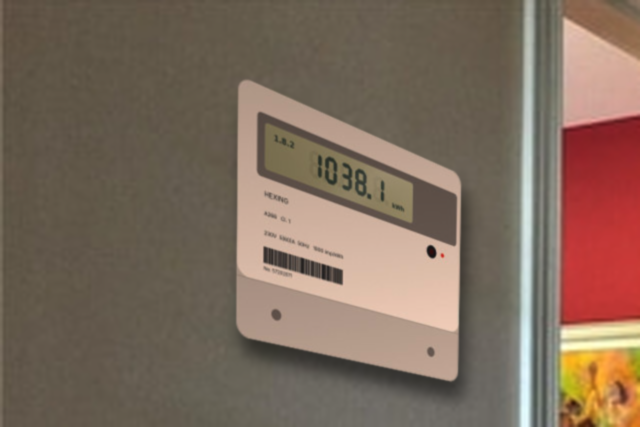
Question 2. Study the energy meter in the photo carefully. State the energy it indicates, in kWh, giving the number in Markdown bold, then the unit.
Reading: **1038.1** kWh
